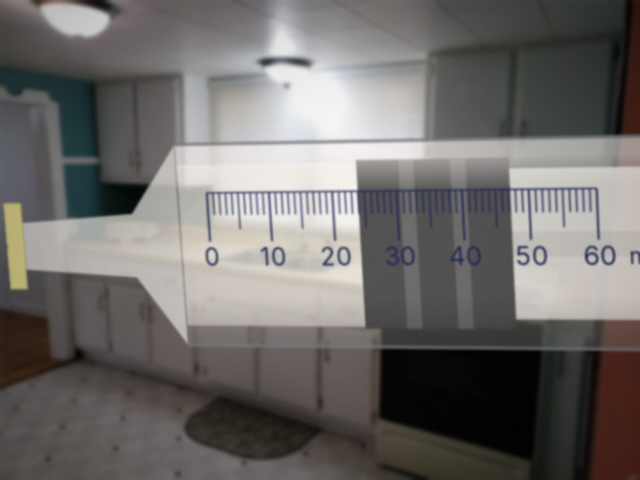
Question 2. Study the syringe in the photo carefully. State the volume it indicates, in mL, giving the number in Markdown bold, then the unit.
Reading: **24** mL
